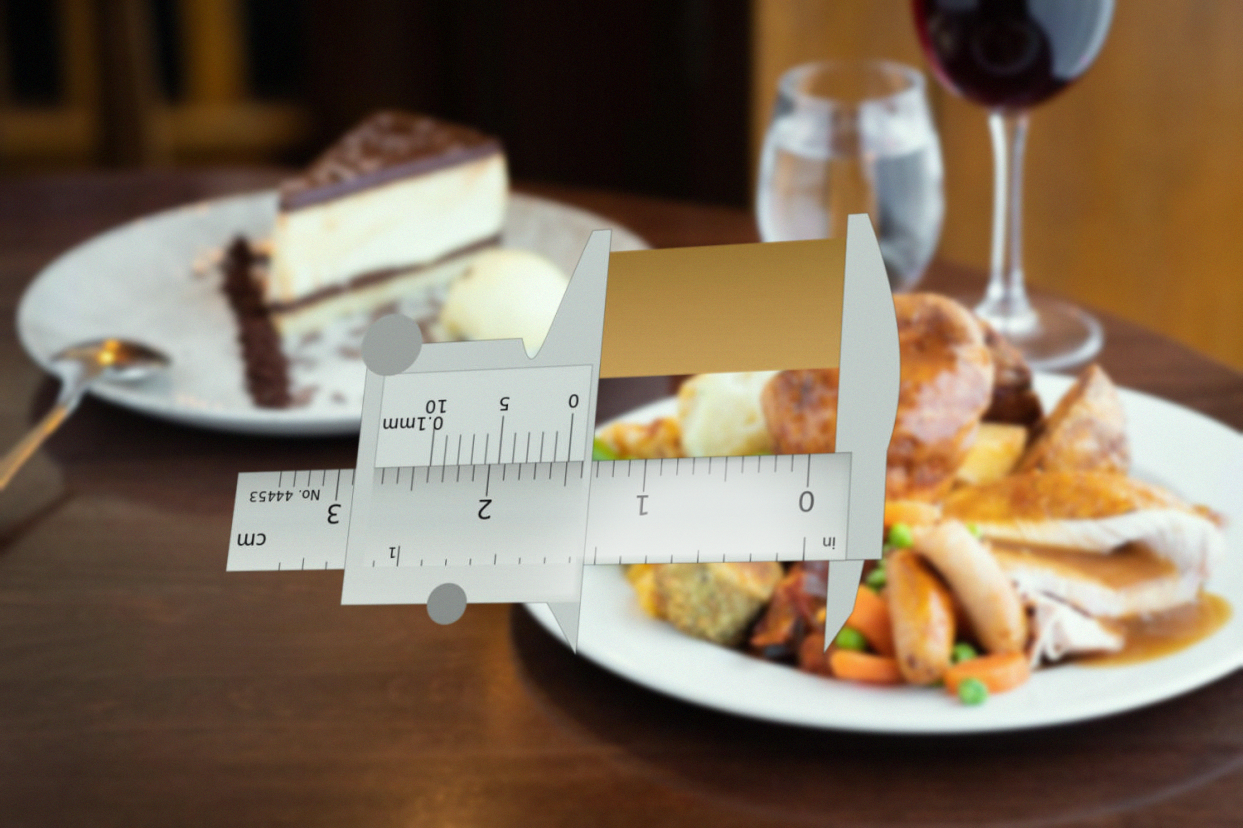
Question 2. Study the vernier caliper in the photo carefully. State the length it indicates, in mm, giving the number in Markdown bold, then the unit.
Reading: **14.9** mm
